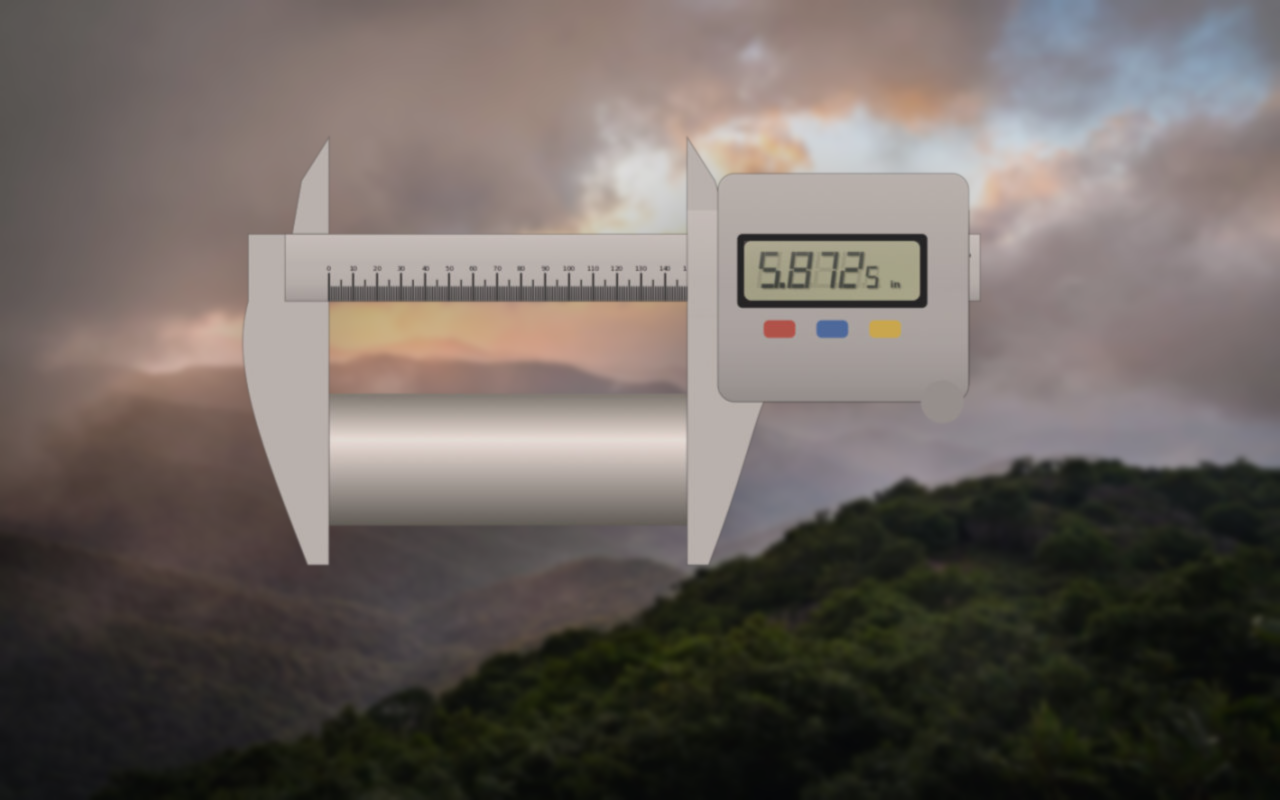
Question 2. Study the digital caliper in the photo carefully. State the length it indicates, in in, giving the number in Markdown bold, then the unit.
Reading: **5.8725** in
